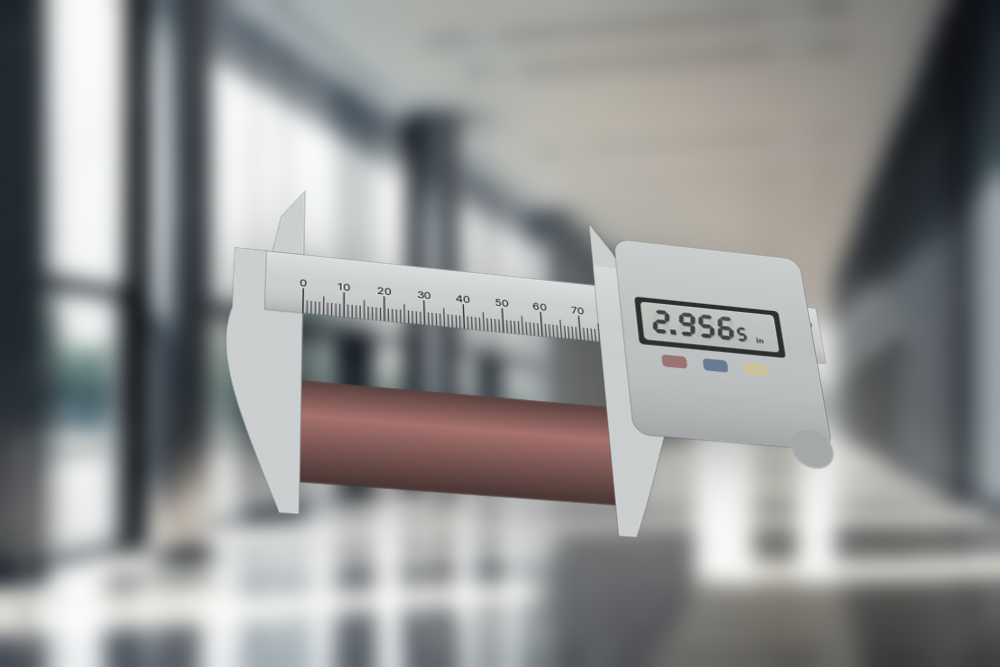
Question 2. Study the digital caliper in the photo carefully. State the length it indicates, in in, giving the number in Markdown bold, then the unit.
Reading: **2.9565** in
